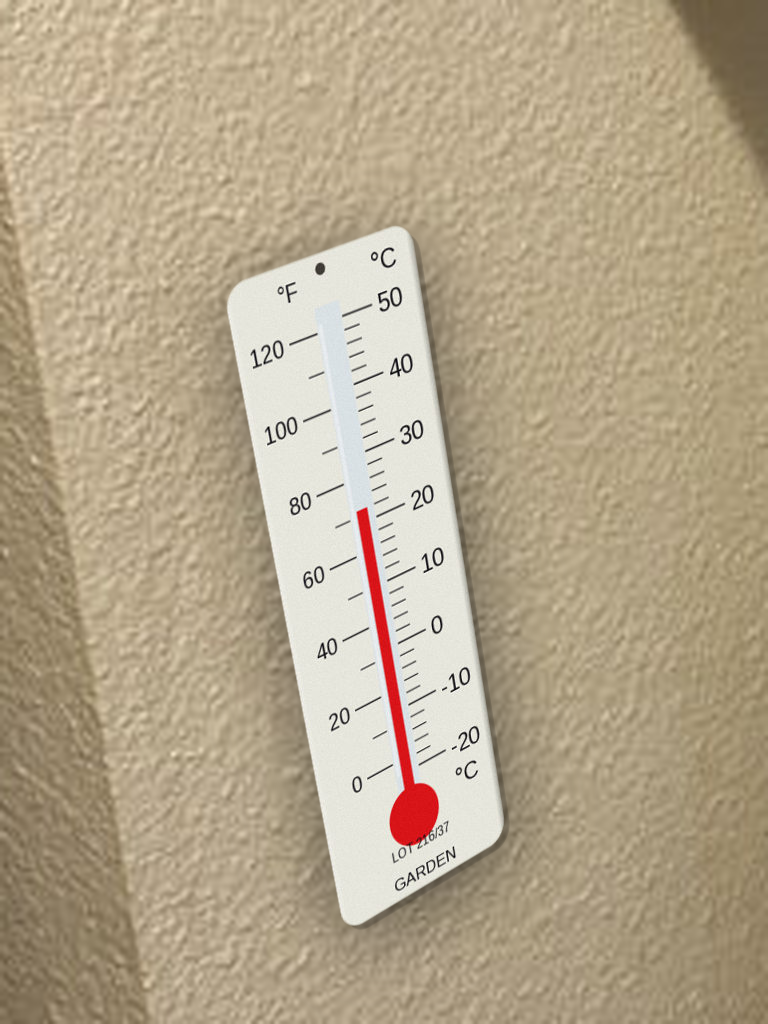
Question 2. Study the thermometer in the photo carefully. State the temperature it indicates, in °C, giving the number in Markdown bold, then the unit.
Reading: **22** °C
